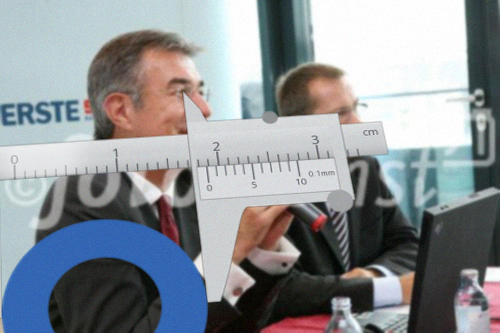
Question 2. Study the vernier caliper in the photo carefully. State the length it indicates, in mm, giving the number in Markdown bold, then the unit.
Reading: **18.8** mm
